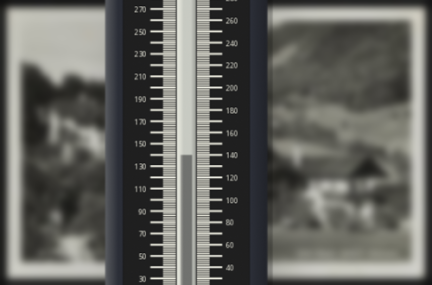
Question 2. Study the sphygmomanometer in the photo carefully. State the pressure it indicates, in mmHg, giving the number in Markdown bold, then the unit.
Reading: **140** mmHg
